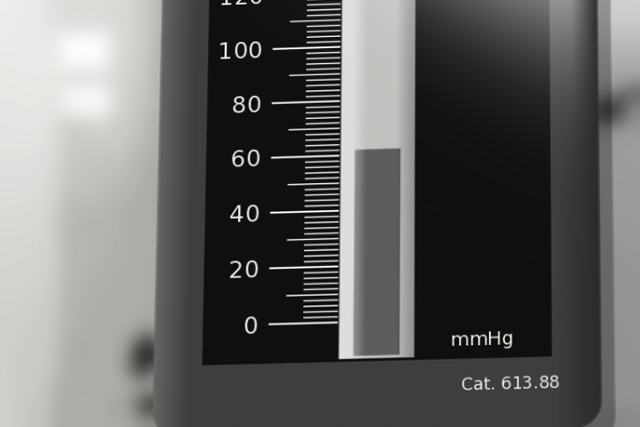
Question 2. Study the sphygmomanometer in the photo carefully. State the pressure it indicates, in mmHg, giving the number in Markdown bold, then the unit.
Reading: **62** mmHg
